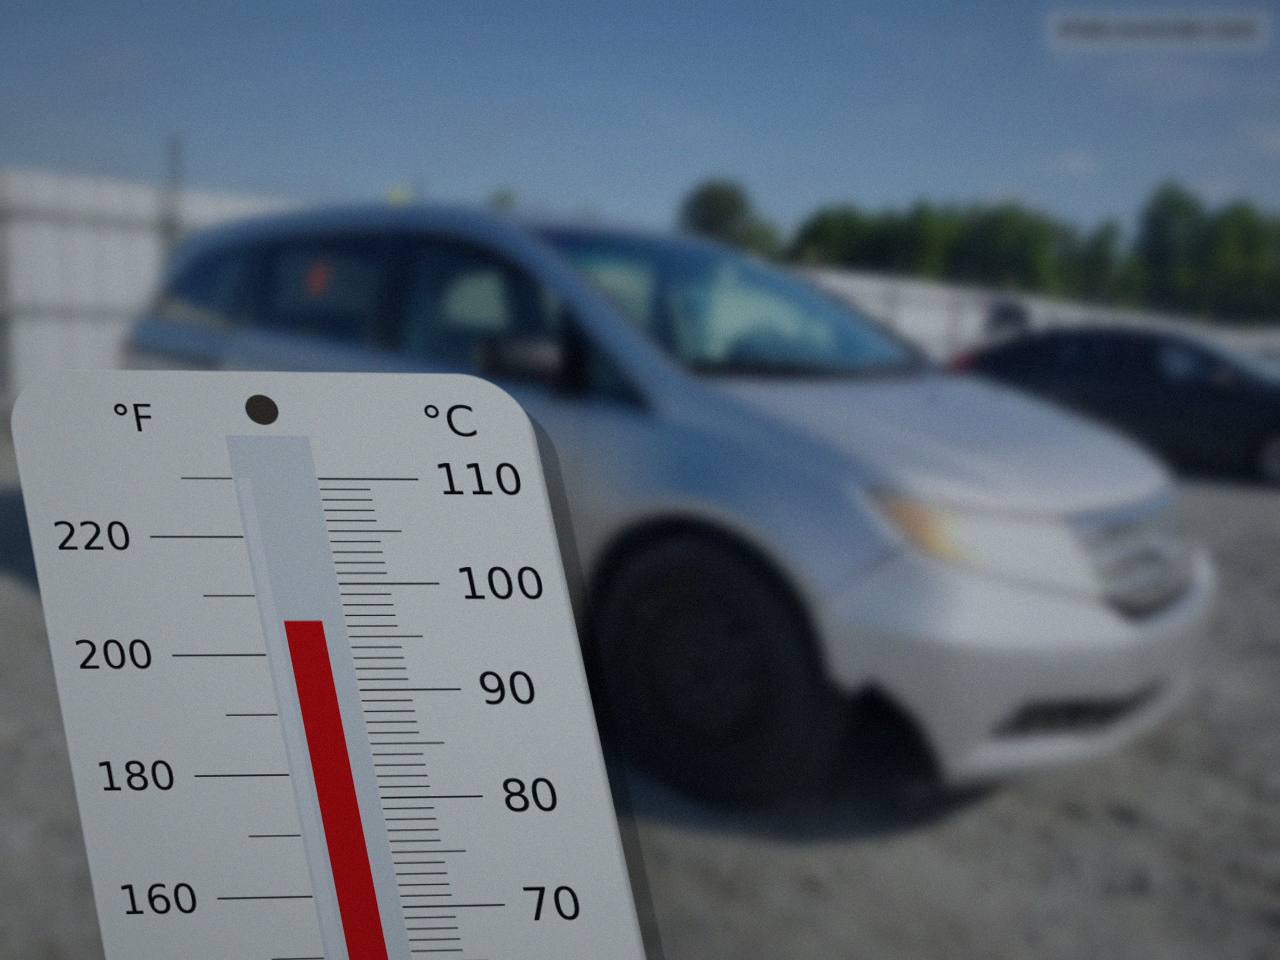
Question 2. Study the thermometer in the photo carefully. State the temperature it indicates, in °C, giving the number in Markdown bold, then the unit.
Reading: **96.5** °C
